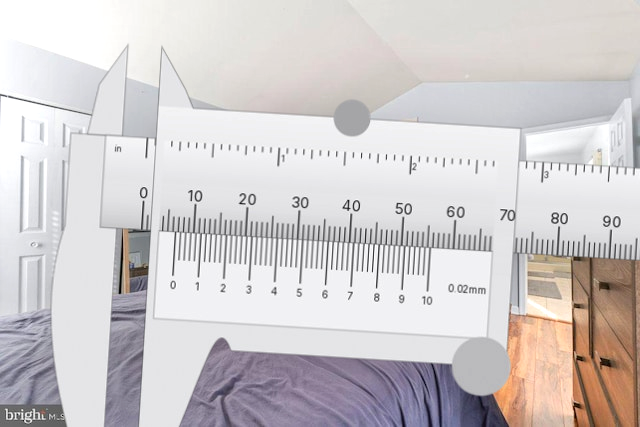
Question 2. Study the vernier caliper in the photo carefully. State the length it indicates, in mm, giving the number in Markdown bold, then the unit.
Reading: **6.5** mm
